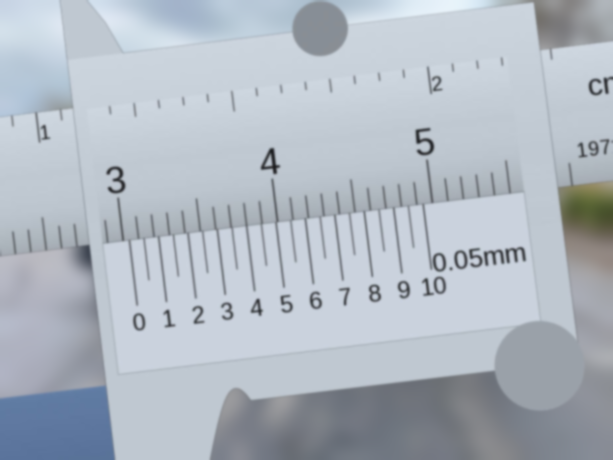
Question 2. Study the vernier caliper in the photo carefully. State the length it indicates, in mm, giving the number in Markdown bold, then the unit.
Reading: **30.4** mm
